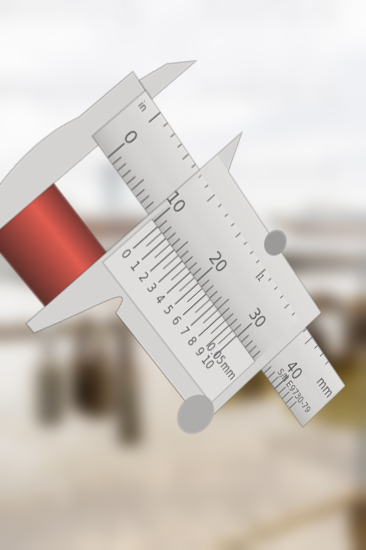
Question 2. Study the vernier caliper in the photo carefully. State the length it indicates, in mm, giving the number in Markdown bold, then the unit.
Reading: **10.8** mm
